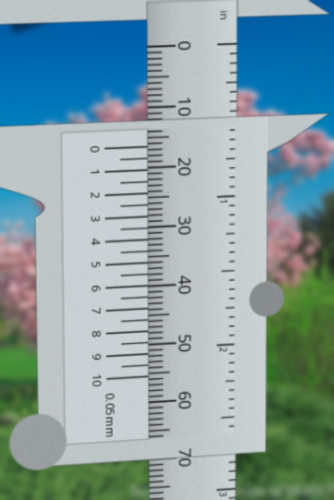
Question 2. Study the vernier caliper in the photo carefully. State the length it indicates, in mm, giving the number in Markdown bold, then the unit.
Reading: **16.5** mm
